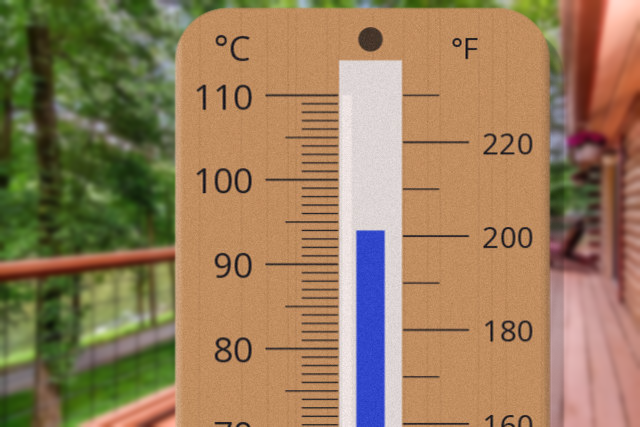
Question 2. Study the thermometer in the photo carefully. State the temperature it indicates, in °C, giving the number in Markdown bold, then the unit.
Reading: **94** °C
